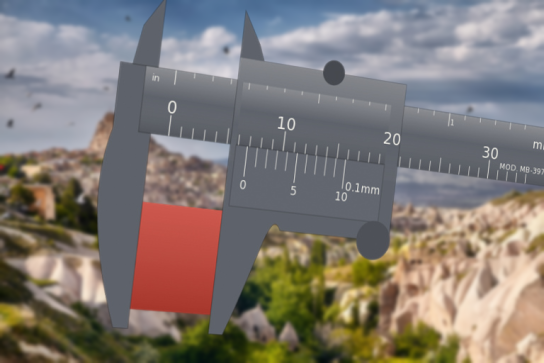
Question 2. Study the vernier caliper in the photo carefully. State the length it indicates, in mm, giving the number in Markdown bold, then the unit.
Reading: **6.8** mm
